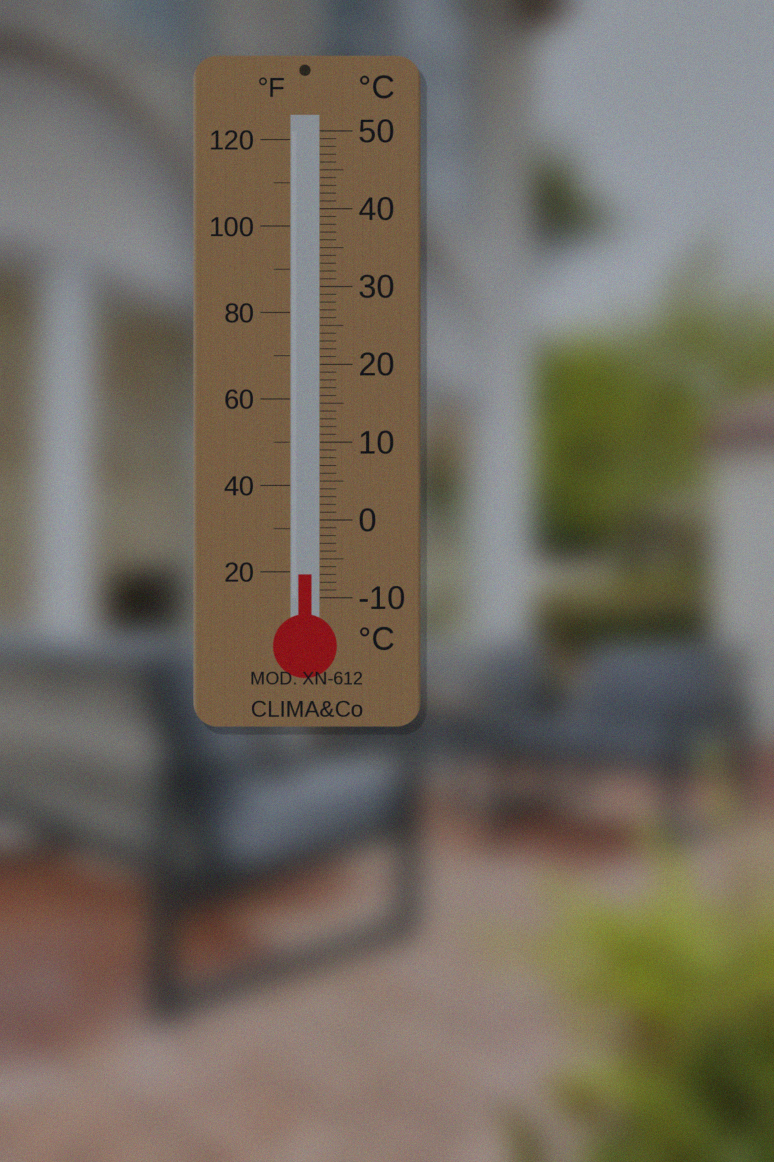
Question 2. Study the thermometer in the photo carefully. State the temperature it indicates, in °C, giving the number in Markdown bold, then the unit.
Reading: **-7** °C
